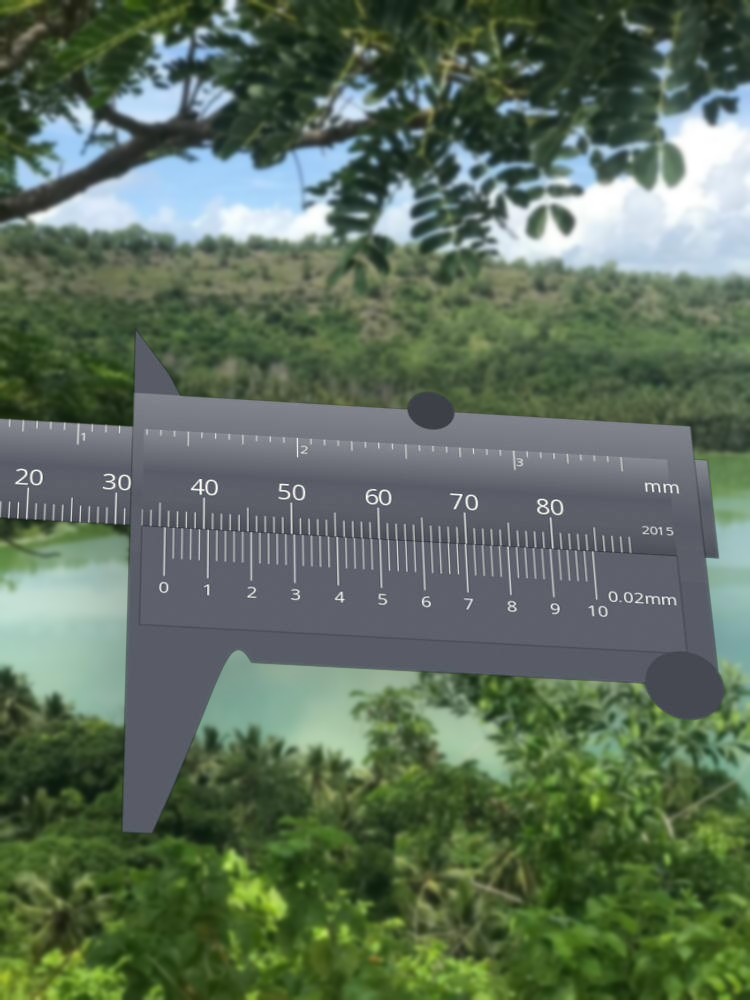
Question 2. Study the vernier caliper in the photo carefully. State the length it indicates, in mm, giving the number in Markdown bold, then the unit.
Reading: **35.6** mm
